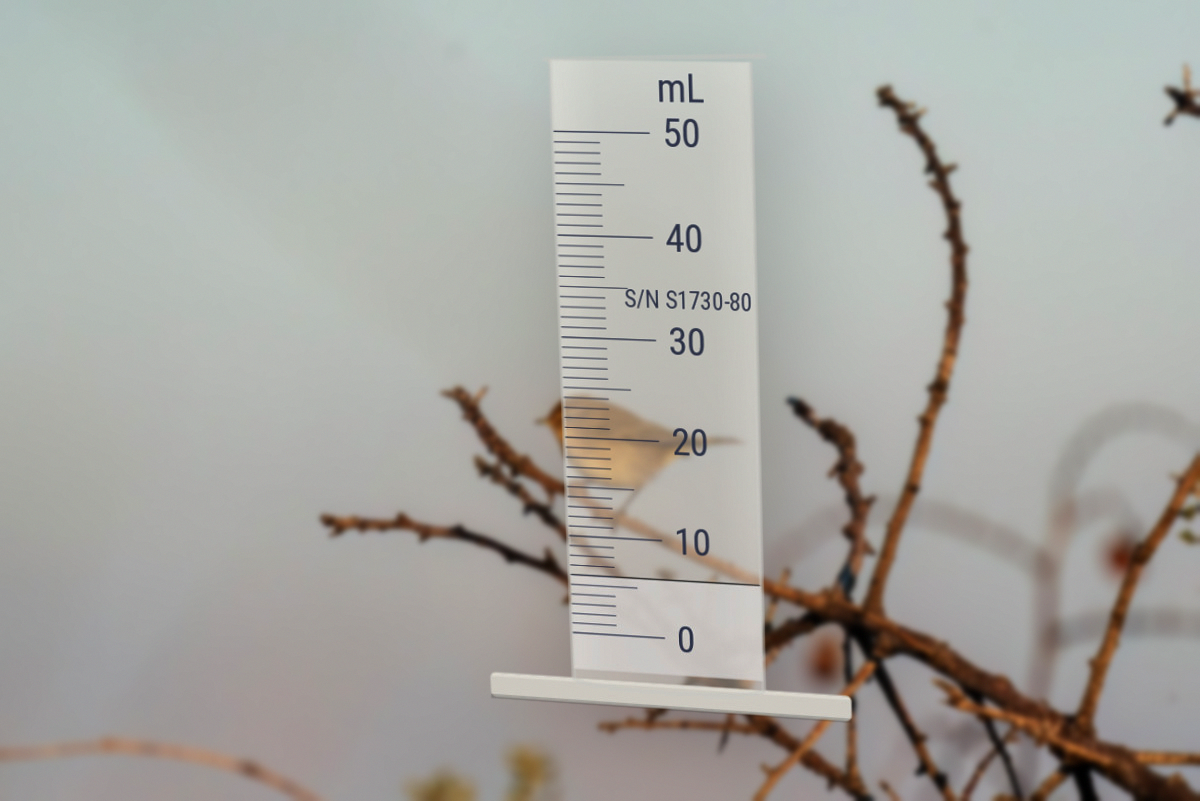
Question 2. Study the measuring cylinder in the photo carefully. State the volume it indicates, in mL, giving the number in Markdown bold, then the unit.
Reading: **6** mL
